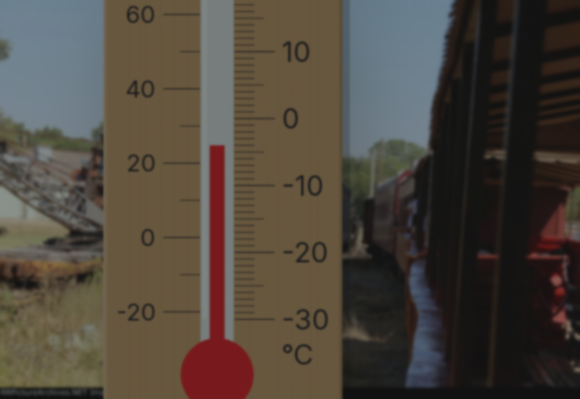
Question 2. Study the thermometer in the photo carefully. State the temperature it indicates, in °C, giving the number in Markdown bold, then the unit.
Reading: **-4** °C
